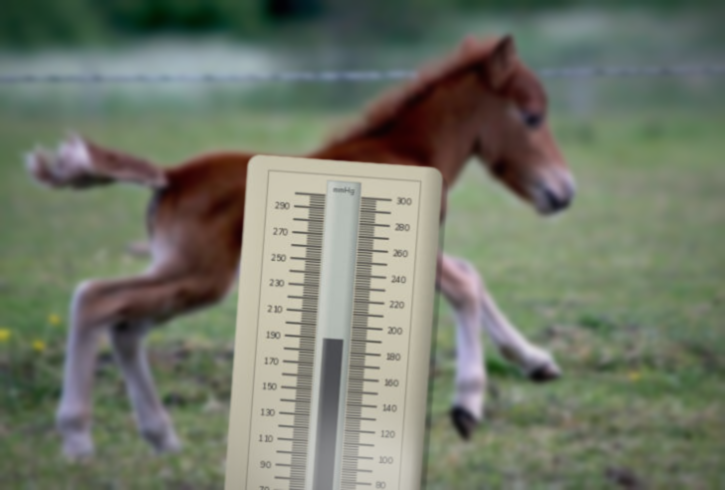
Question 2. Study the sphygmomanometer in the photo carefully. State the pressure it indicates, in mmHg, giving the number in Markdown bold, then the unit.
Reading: **190** mmHg
